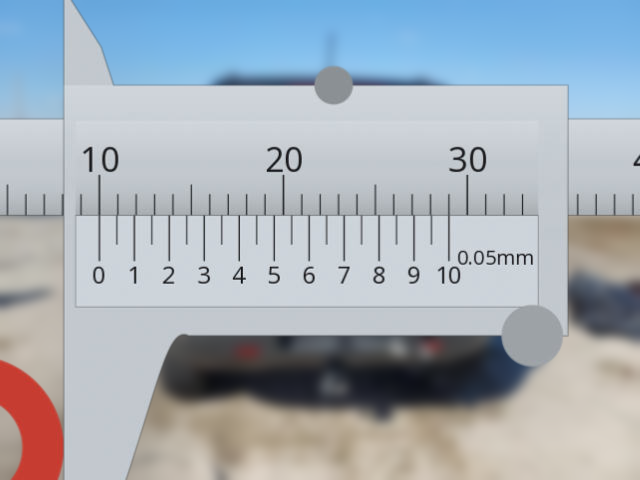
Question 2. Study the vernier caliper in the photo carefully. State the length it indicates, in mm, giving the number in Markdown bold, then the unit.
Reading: **10.0** mm
